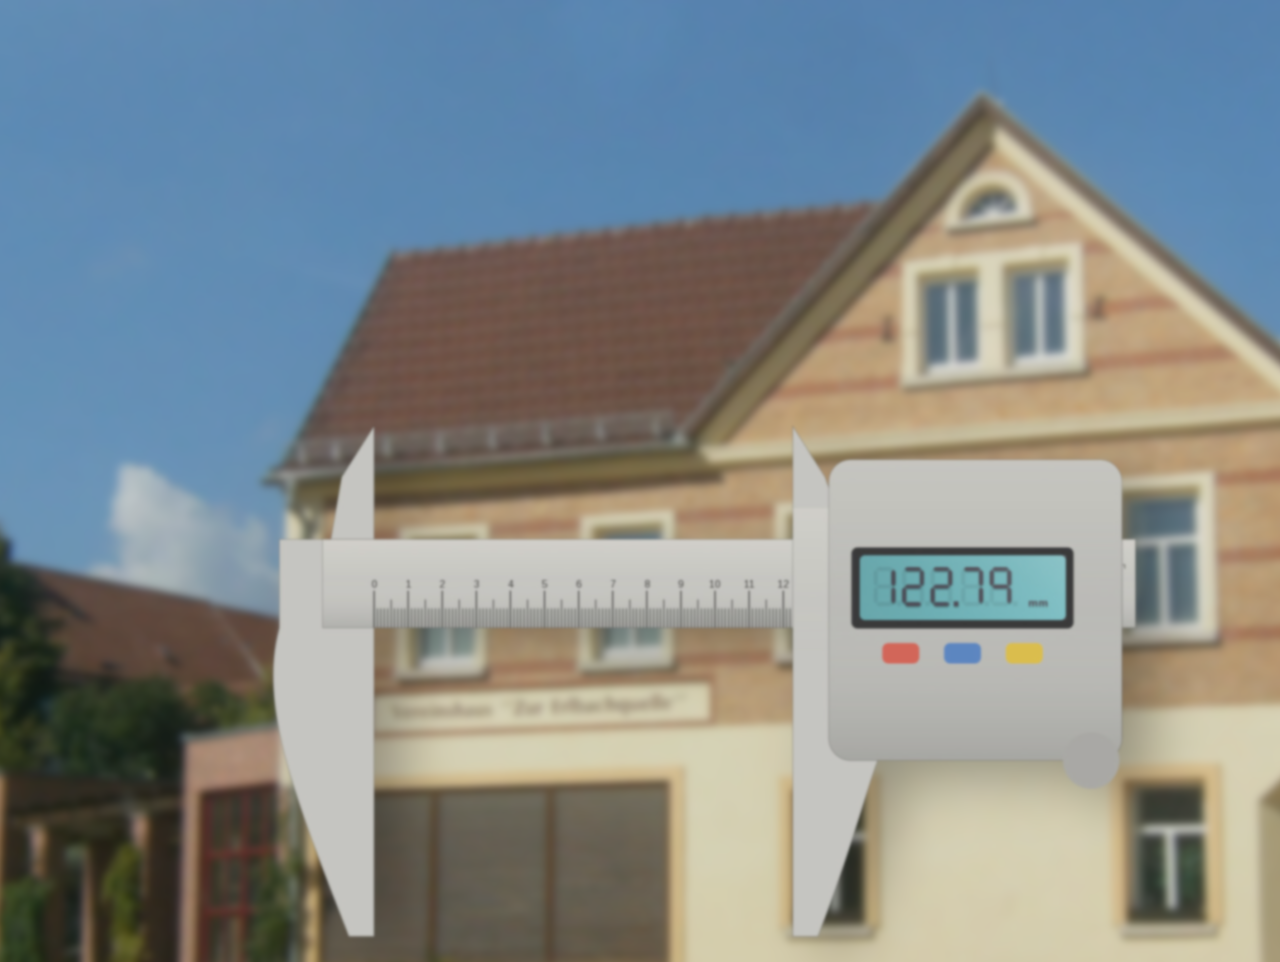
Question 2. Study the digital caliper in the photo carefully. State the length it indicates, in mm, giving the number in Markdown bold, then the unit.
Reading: **122.79** mm
